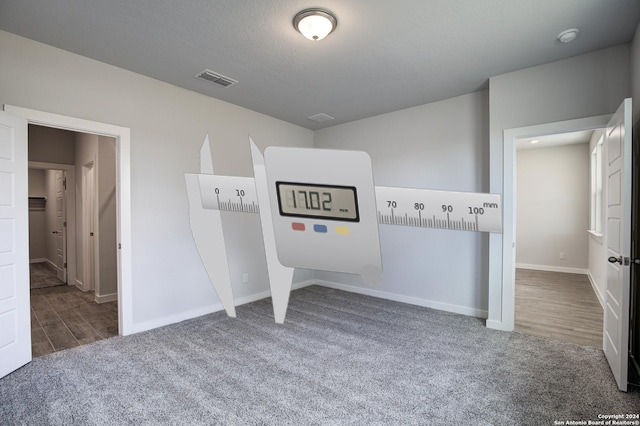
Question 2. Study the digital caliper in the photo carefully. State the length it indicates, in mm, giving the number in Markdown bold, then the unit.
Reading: **17.02** mm
